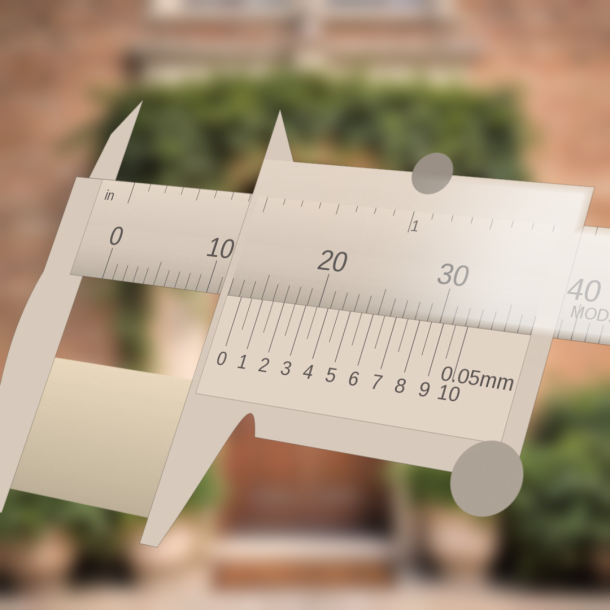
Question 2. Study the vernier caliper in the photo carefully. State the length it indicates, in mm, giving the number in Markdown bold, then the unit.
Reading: **13.2** mm
